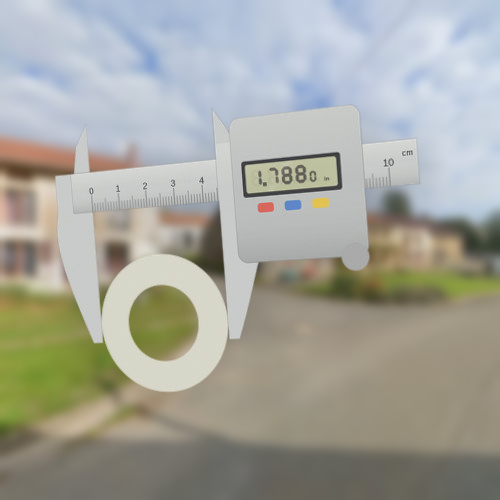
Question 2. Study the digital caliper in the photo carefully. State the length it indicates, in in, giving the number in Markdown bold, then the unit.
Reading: **1.7880** in
